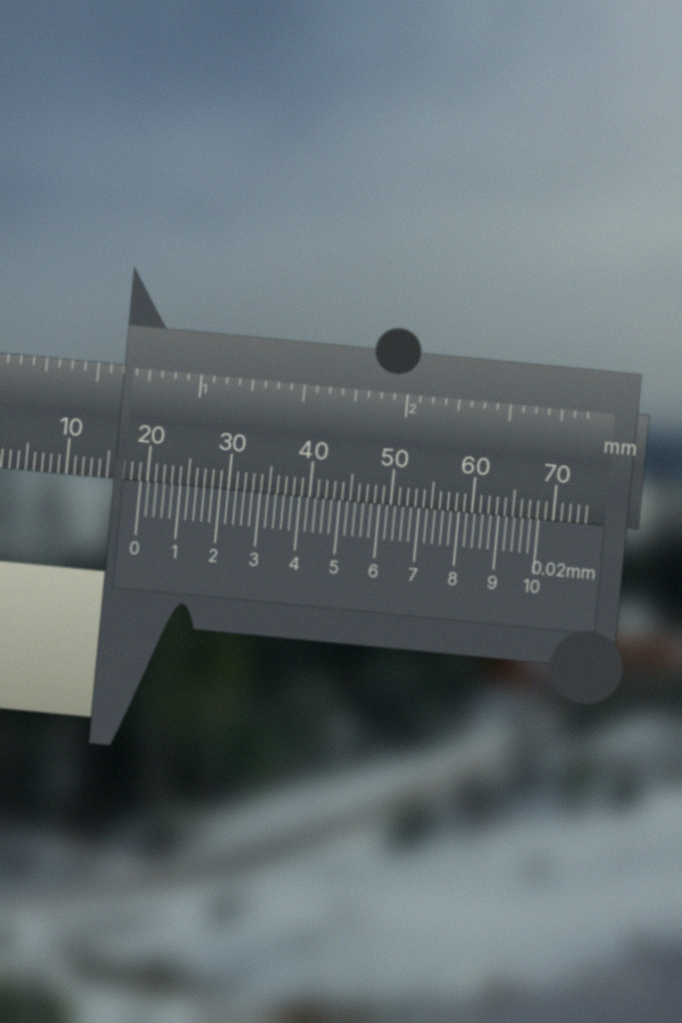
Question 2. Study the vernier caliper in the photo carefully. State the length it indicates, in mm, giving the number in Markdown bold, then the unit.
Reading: **19.2** mm
